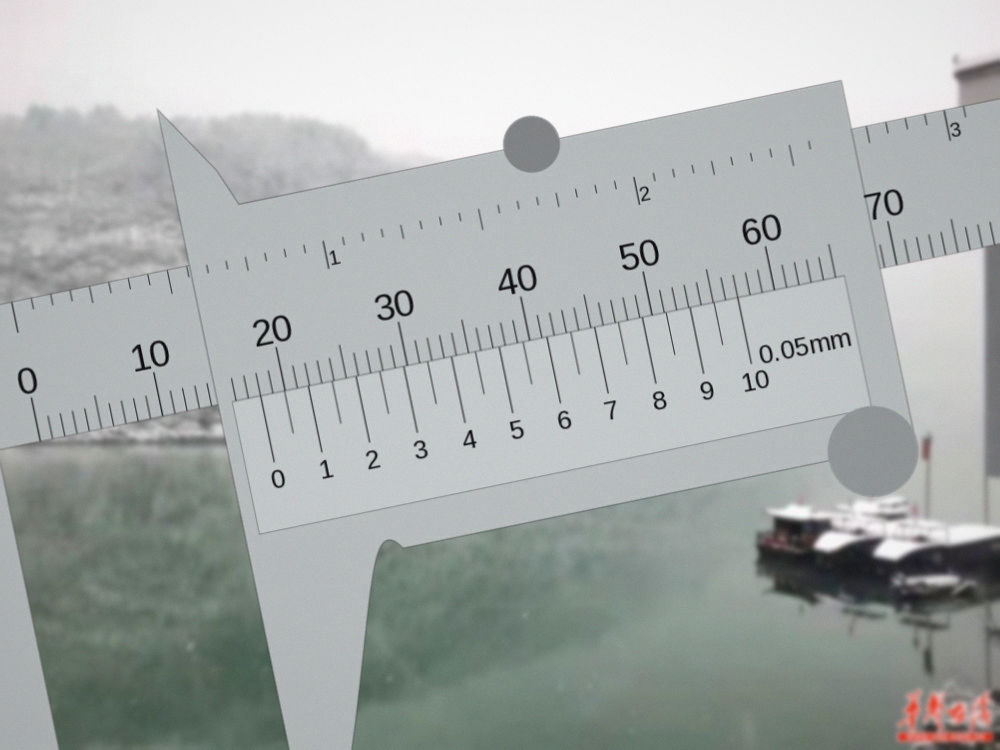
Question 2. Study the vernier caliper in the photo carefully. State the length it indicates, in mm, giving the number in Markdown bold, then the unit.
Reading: **18.0** mm
